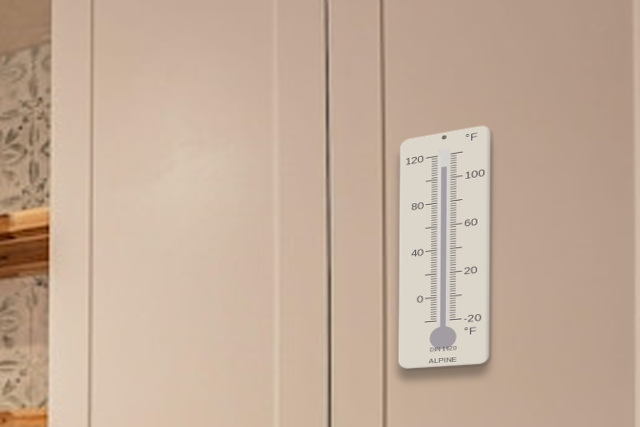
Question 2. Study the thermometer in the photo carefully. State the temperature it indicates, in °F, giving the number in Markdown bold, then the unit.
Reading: **110** °F
